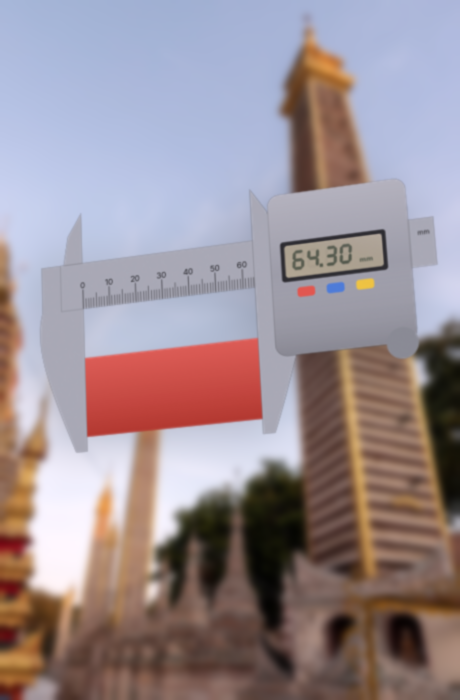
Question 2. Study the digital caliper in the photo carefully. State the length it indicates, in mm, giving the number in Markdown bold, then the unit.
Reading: **64.30** mm
